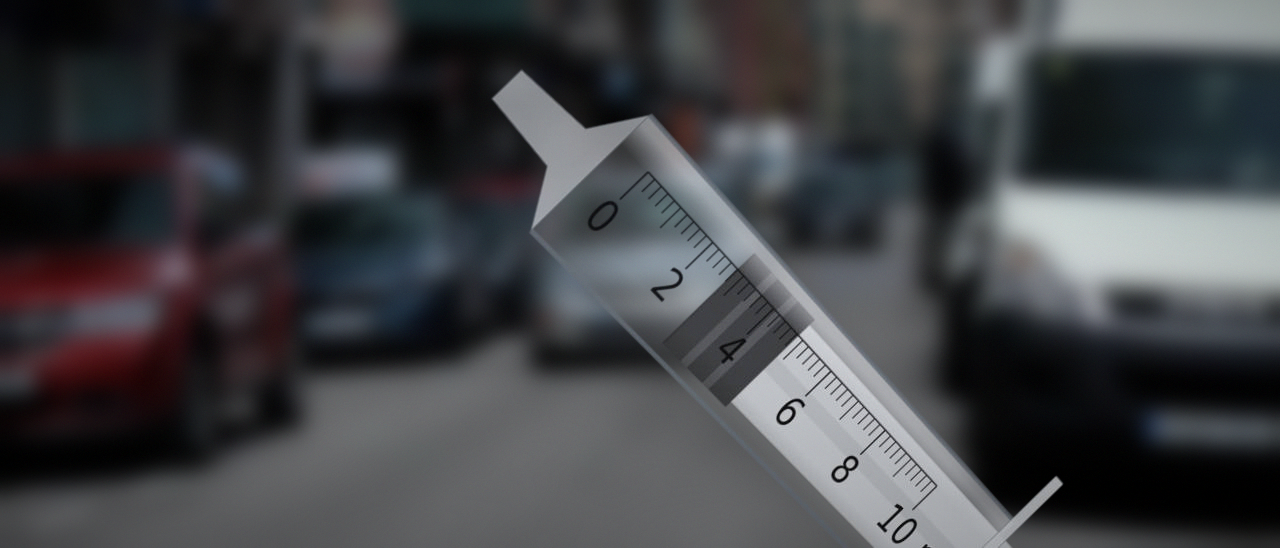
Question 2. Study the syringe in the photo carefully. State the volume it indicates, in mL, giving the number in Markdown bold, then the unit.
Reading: **2.8** mL
